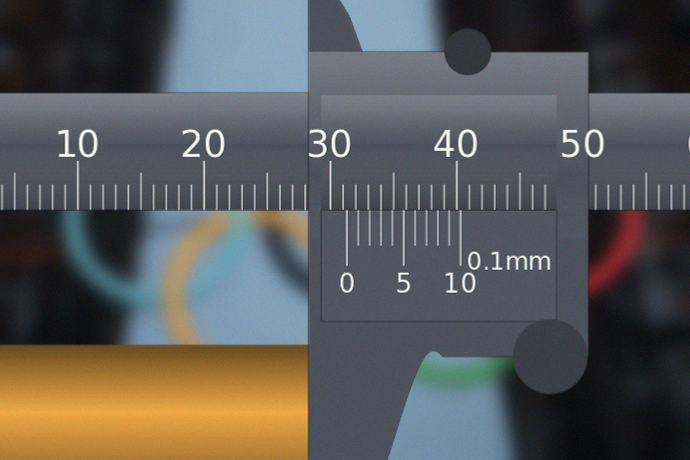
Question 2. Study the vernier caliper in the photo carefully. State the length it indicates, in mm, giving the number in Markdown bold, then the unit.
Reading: **31.3** mm
